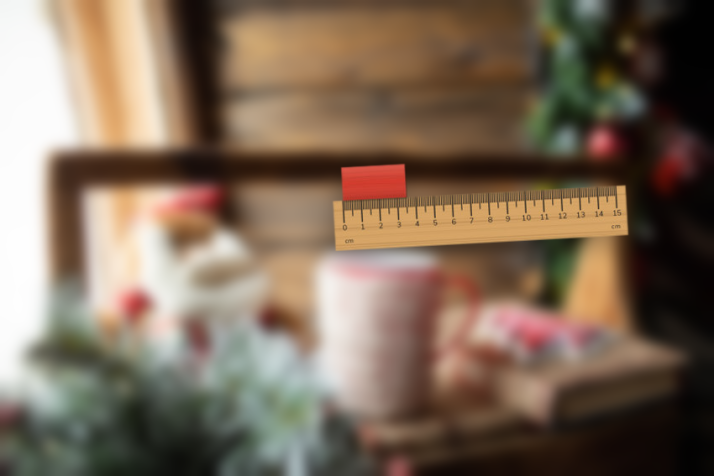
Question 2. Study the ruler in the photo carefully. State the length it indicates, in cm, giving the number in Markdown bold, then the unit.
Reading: **3.5** cm
